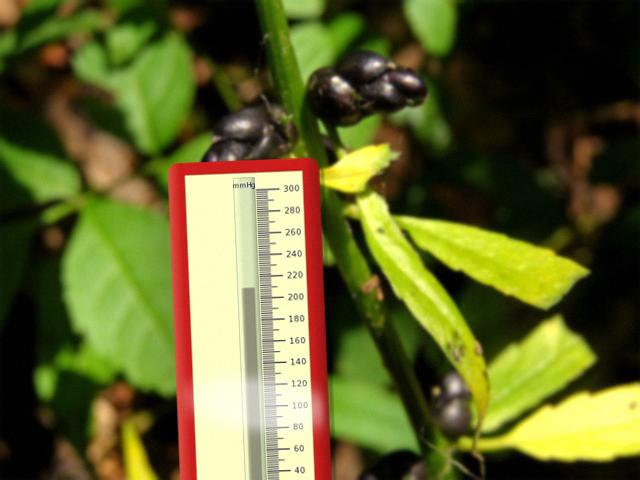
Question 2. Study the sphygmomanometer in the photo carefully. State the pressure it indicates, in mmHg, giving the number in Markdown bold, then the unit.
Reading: **210** mmHg
